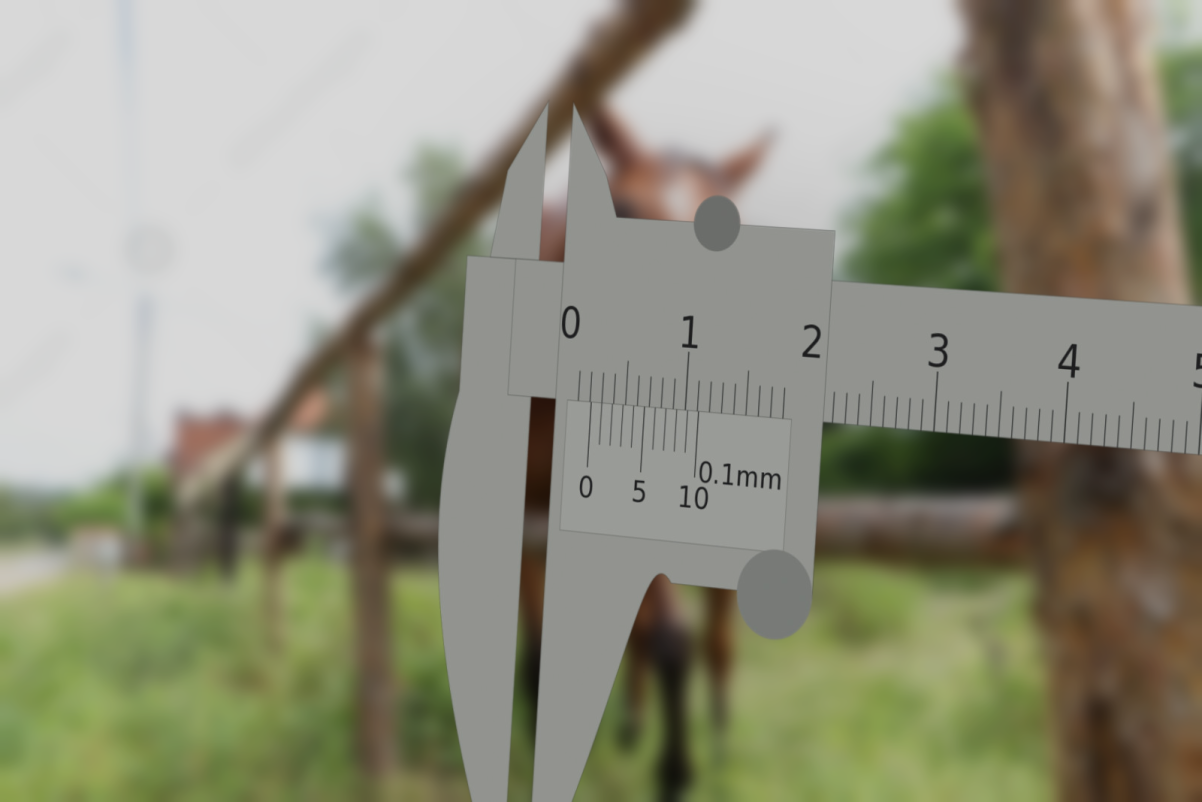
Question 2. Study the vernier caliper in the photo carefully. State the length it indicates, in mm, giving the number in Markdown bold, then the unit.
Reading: **2.1** mm
